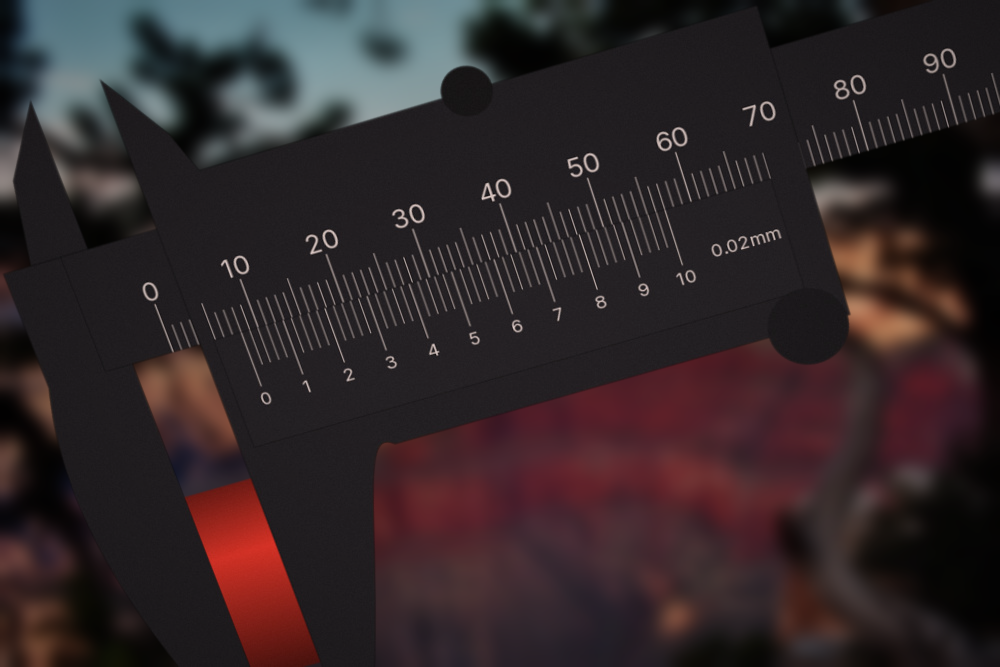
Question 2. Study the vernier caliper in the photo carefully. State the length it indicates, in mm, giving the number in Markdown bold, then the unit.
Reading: **8.0** mm
